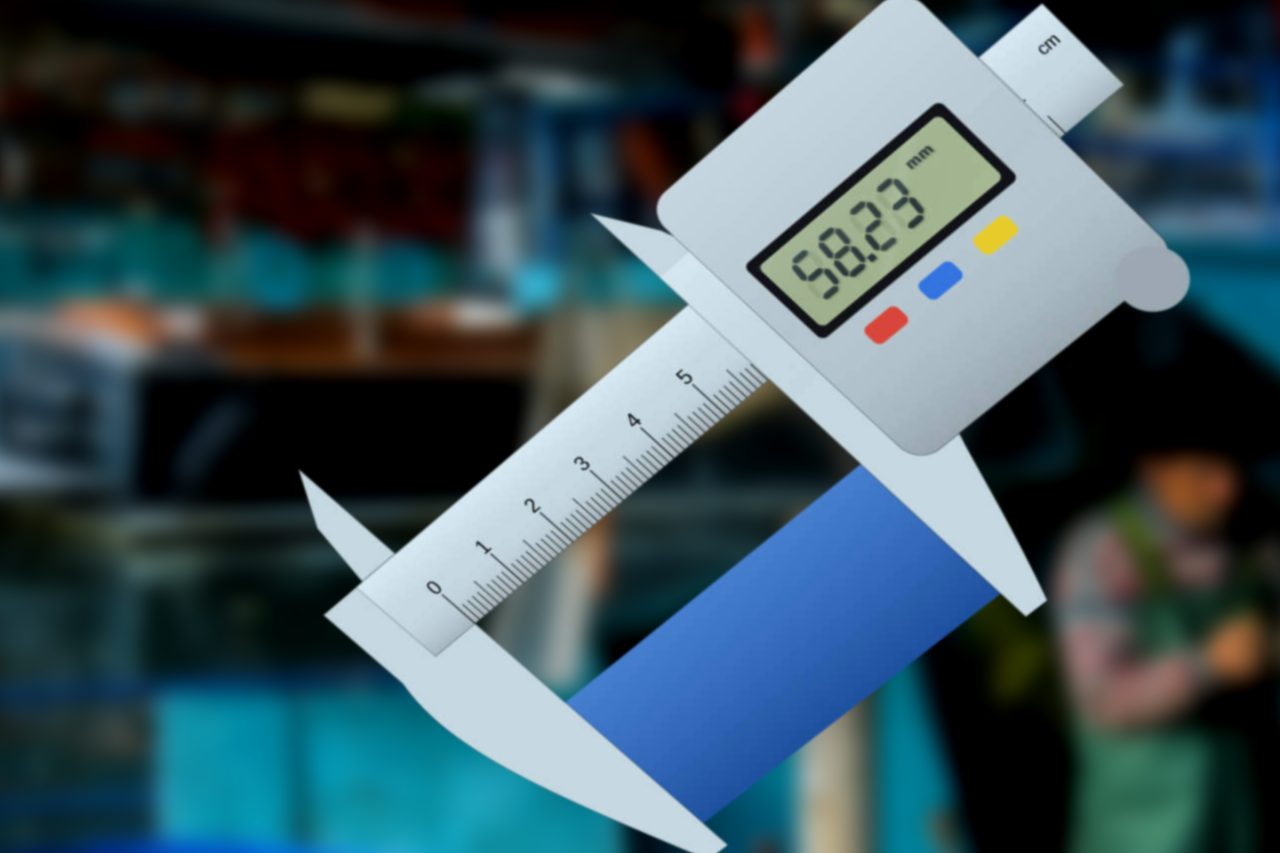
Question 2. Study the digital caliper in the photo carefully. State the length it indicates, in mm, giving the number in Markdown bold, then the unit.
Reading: **58.23** mm
